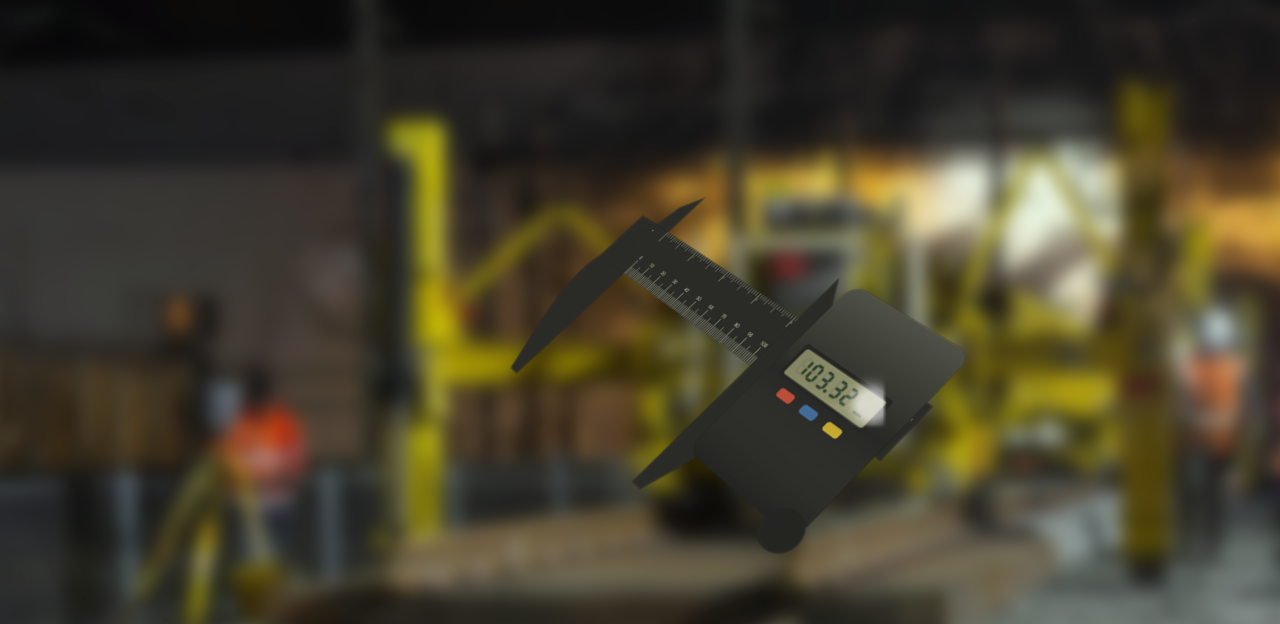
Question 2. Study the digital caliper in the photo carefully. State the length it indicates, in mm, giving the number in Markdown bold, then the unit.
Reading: **103.32** mm
